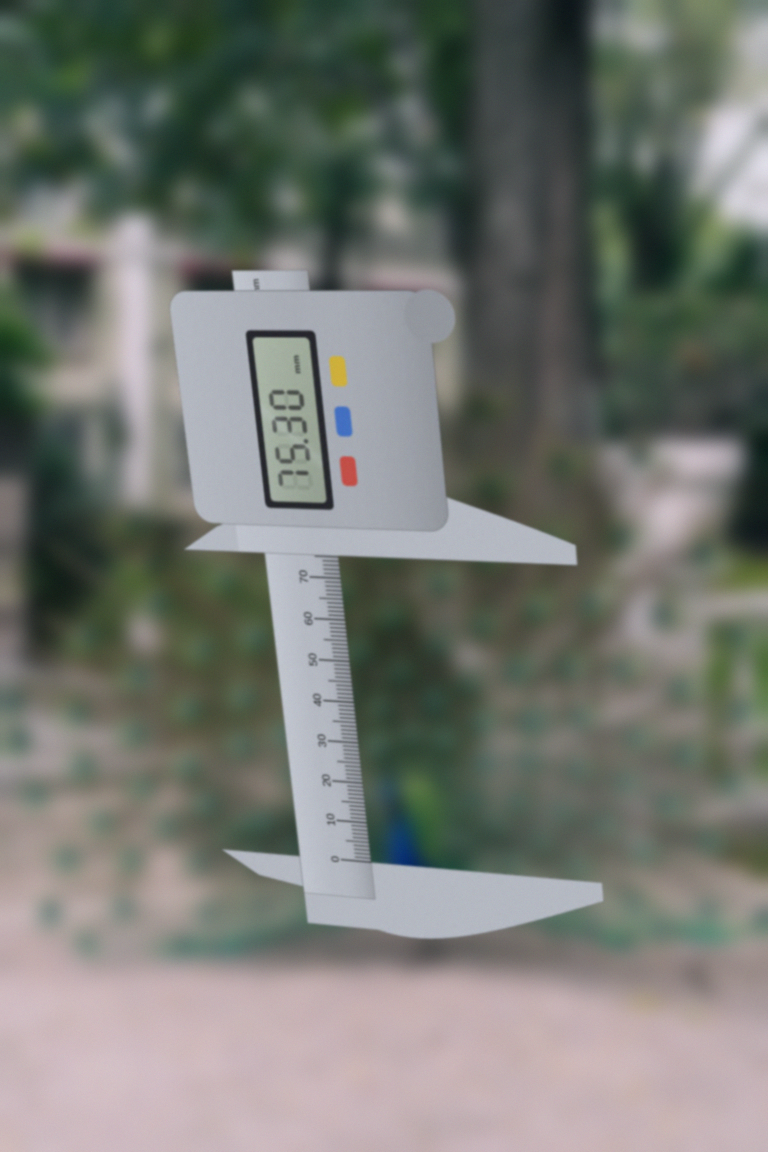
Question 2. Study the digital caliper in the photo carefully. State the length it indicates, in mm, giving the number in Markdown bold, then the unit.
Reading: **75.30** mm
